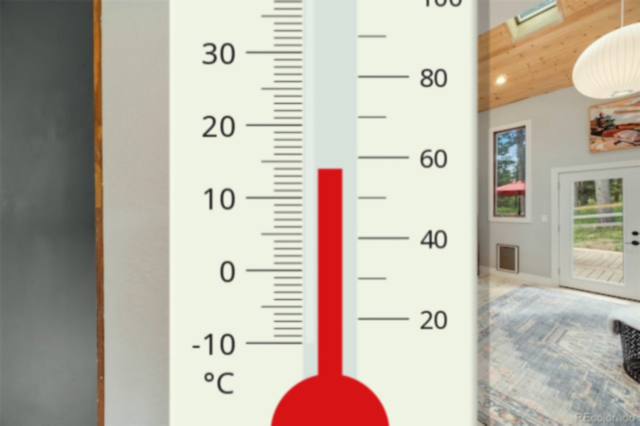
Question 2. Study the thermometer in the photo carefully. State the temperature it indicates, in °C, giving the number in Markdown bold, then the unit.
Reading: **14** °C
